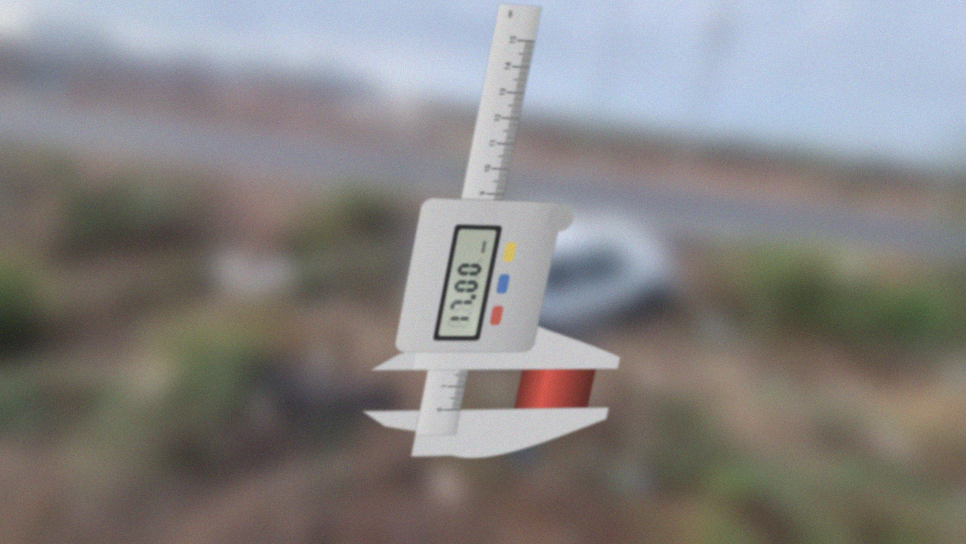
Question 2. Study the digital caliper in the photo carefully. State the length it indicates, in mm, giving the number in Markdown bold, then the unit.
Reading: **17.00** mm
